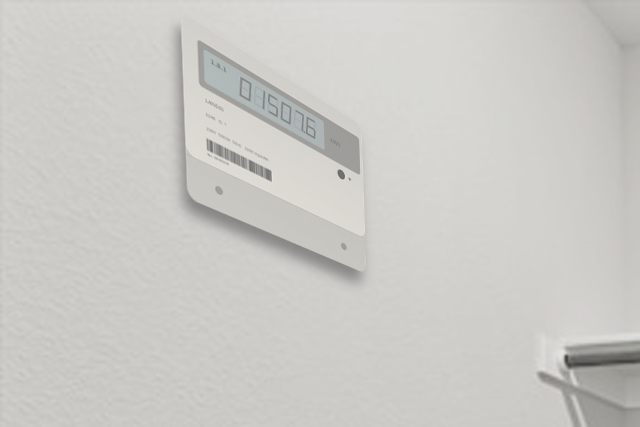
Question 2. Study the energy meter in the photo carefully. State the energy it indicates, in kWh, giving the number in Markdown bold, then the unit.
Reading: **1507.6** kWh
